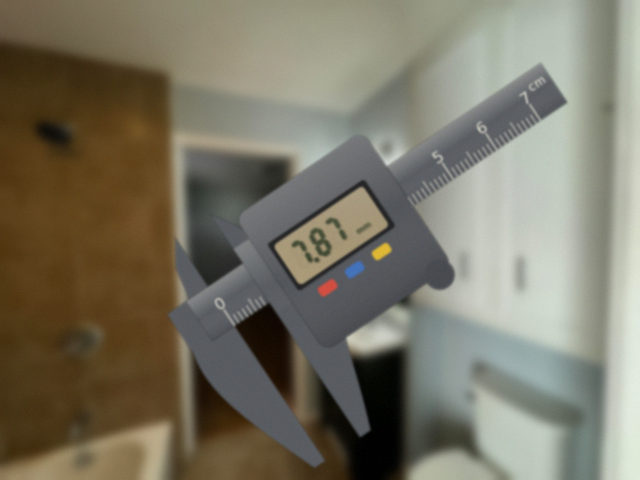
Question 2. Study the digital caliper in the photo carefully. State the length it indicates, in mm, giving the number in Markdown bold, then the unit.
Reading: **7.87** mm
